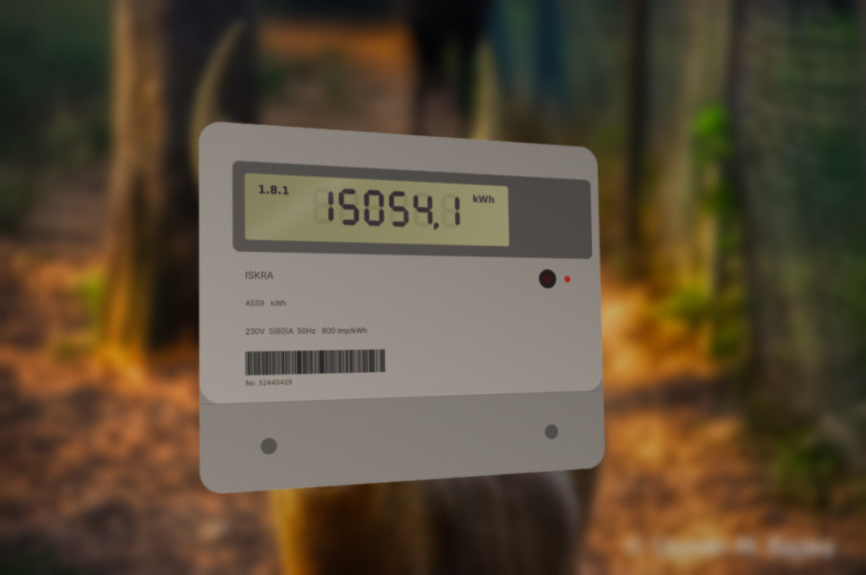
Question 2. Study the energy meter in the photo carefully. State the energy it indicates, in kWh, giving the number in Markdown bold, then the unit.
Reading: **15054.1** kWh
